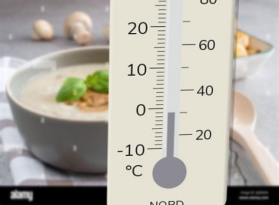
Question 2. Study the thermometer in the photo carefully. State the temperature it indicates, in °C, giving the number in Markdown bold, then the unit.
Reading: **-1** °C
